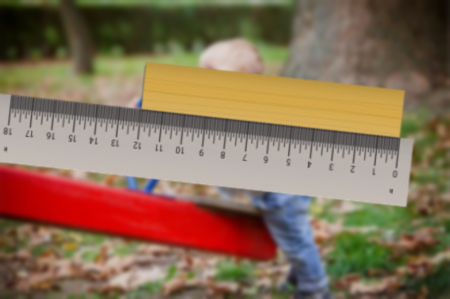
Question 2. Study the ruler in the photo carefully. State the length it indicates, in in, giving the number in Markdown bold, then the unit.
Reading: **12** in
